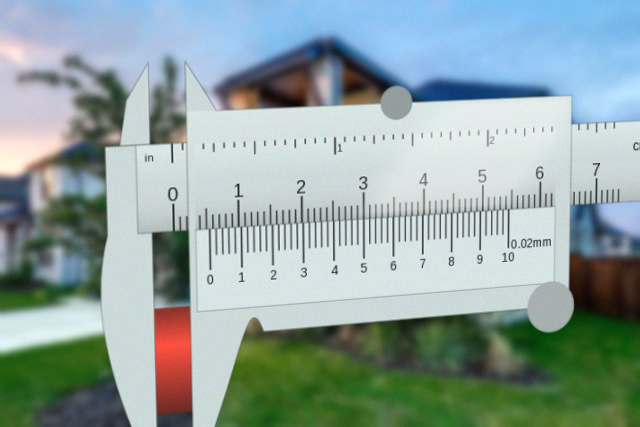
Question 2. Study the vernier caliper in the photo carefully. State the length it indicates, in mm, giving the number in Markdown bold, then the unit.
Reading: **5.5** mm
